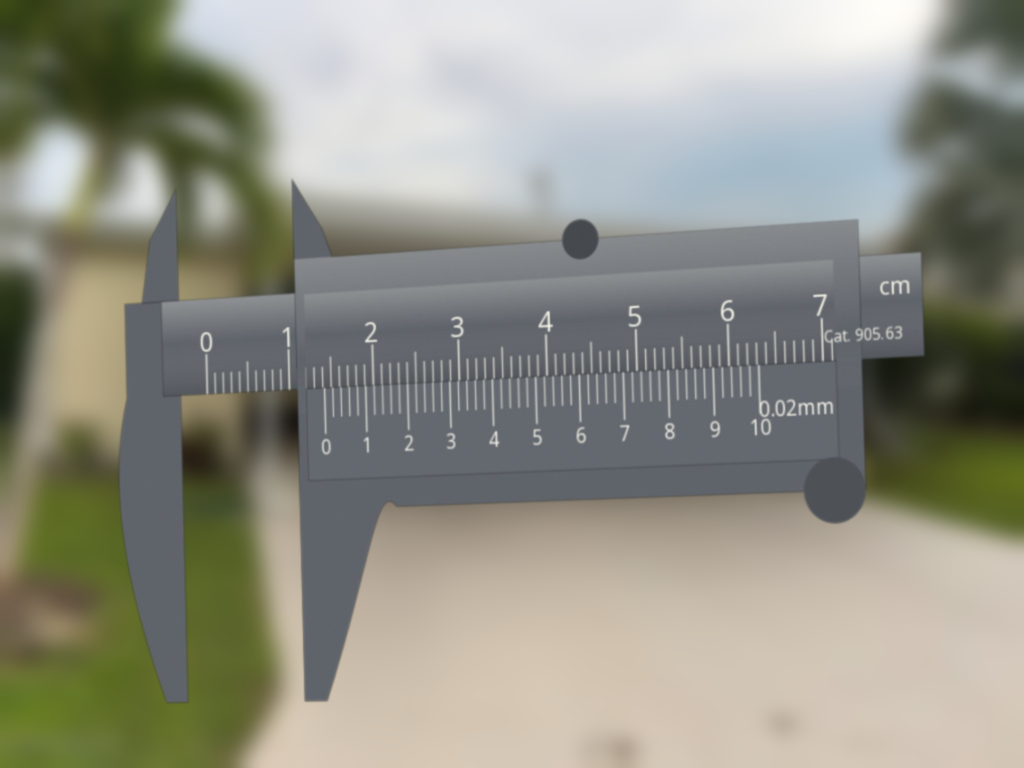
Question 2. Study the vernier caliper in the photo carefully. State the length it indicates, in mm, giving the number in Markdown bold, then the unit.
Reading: **14.2** mm
